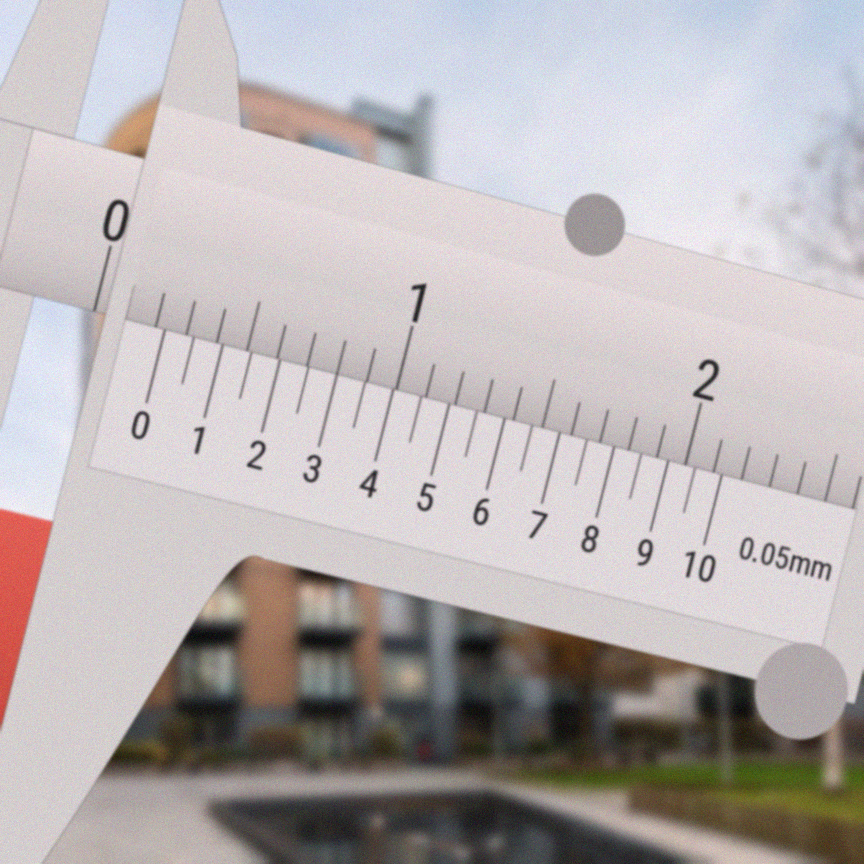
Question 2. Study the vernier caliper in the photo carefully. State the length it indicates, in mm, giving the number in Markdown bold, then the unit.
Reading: **2.3** mm
